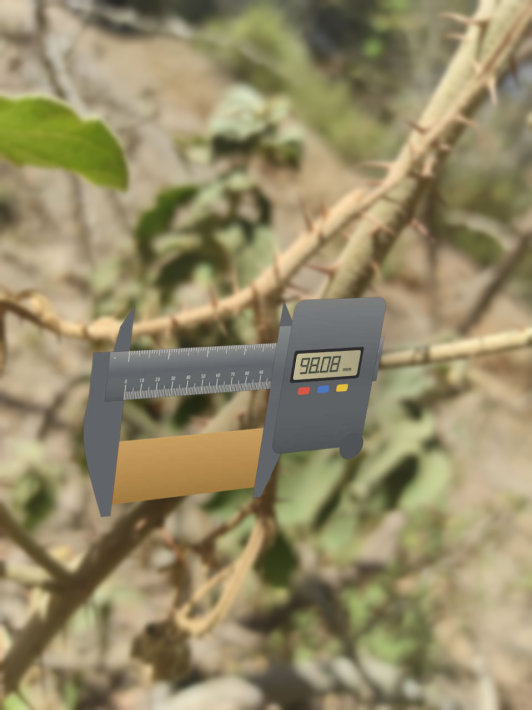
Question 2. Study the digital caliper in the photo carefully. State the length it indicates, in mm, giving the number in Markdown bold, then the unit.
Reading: **98.08** mm
